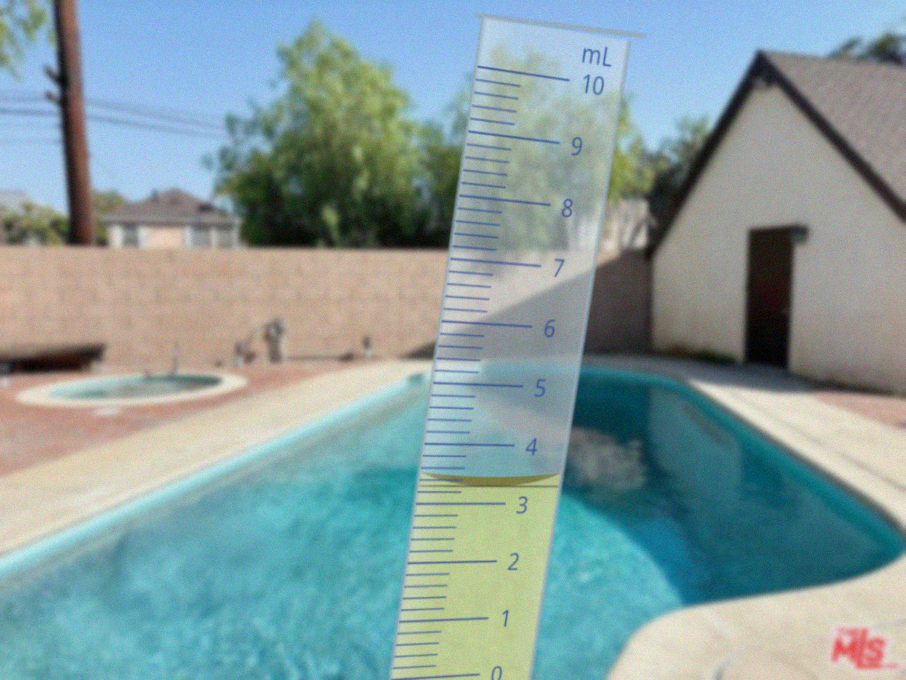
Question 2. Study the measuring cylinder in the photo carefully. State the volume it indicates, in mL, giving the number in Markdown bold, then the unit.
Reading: **3.3** mL
